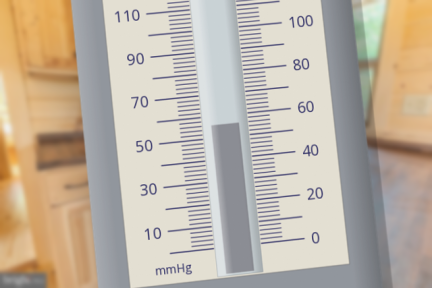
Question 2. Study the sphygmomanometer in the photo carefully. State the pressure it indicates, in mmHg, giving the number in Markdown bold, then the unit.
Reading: **56** mmHg
